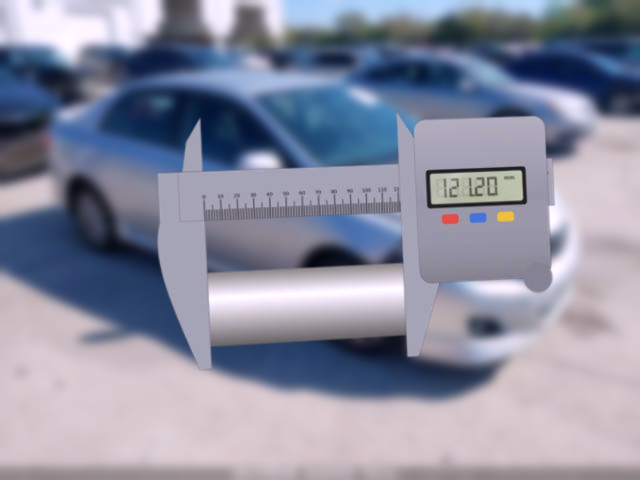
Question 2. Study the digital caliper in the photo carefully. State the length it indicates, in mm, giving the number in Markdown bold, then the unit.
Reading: **121.20** mm
